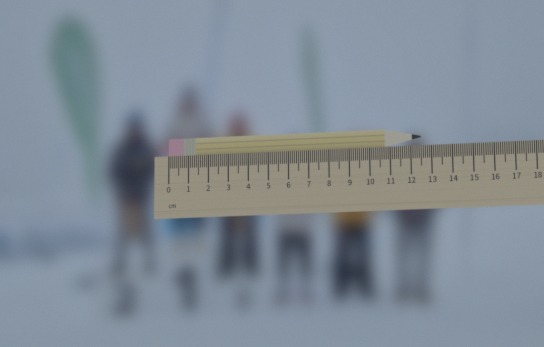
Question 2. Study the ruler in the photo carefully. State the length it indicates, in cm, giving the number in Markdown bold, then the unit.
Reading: **12.5** cm
